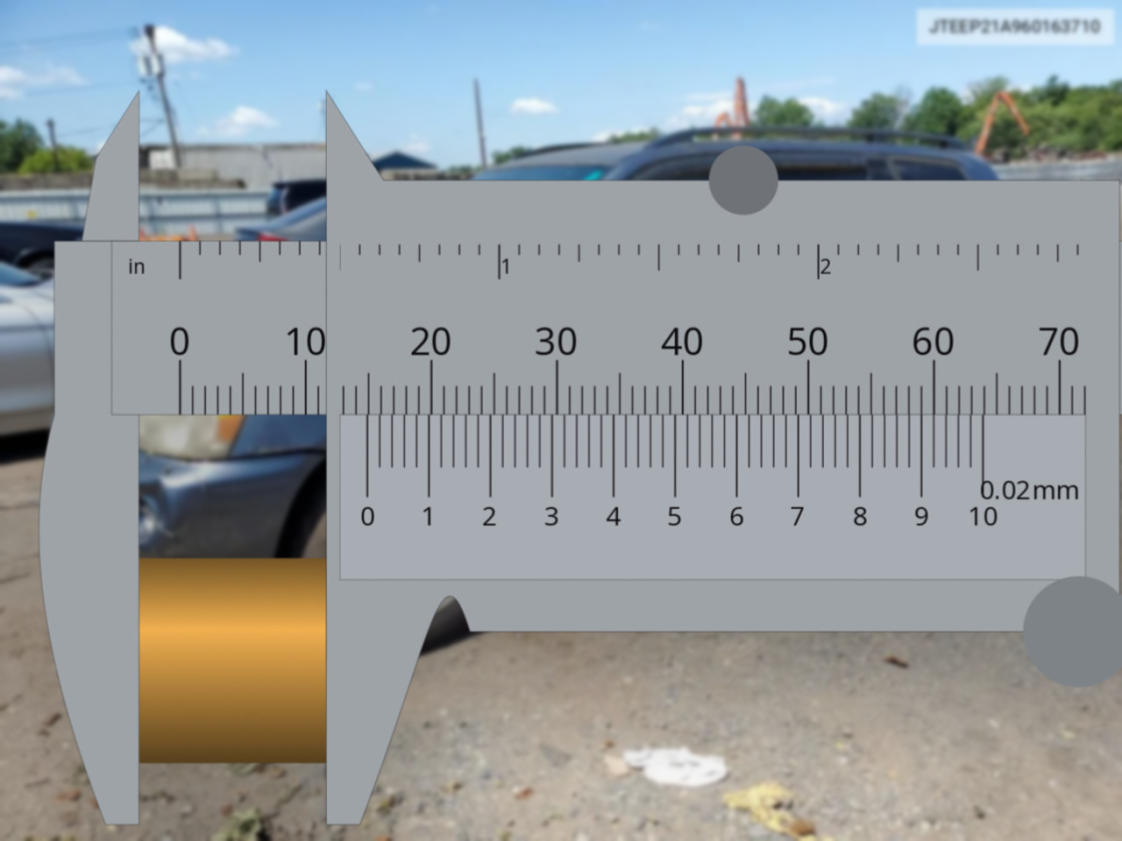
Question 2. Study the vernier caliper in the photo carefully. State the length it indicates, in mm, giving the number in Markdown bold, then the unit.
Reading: **14.9** mm
